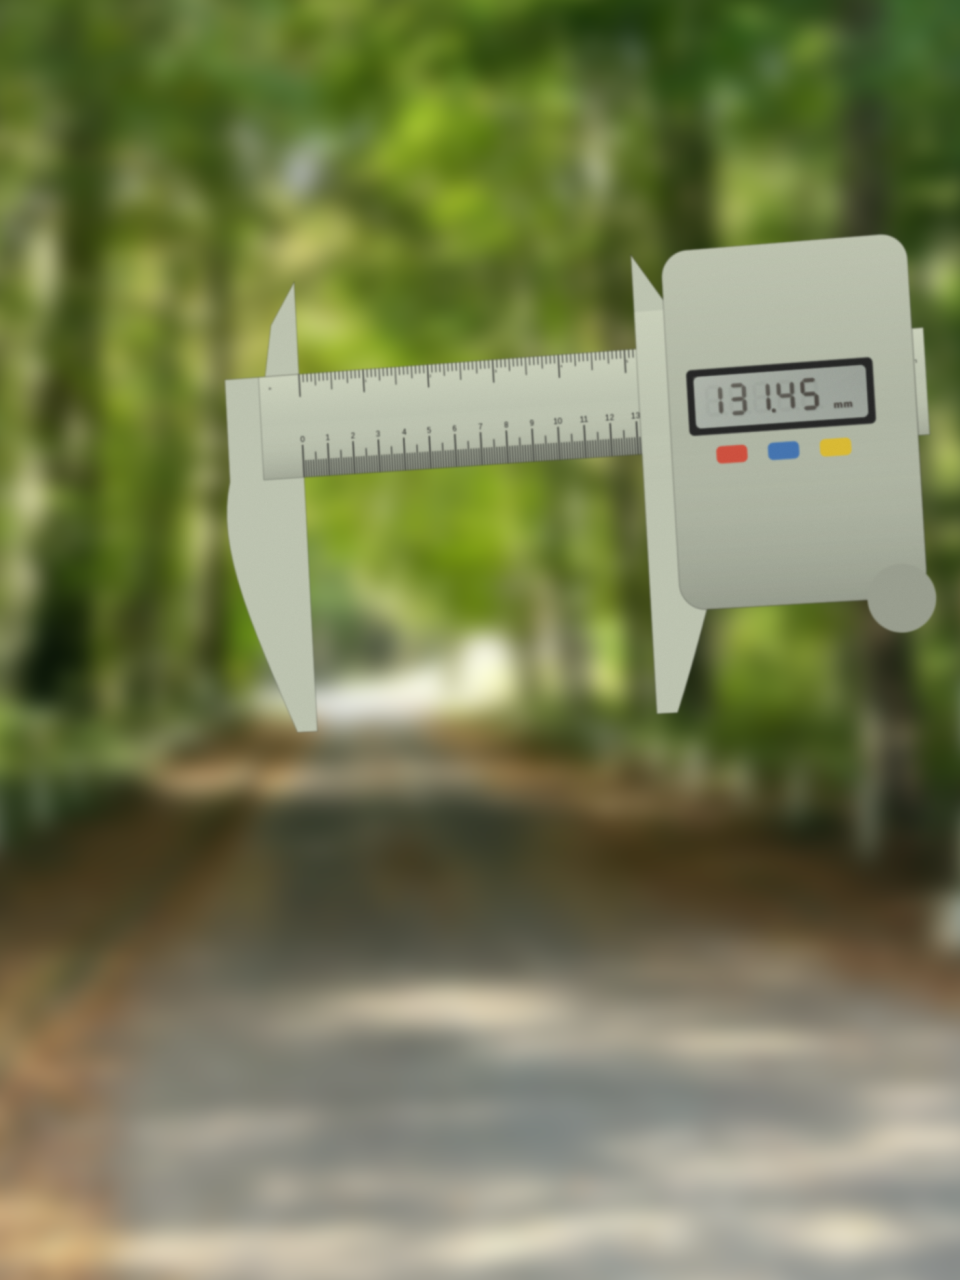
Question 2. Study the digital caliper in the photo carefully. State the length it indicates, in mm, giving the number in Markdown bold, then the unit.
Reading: **131.45** mm
